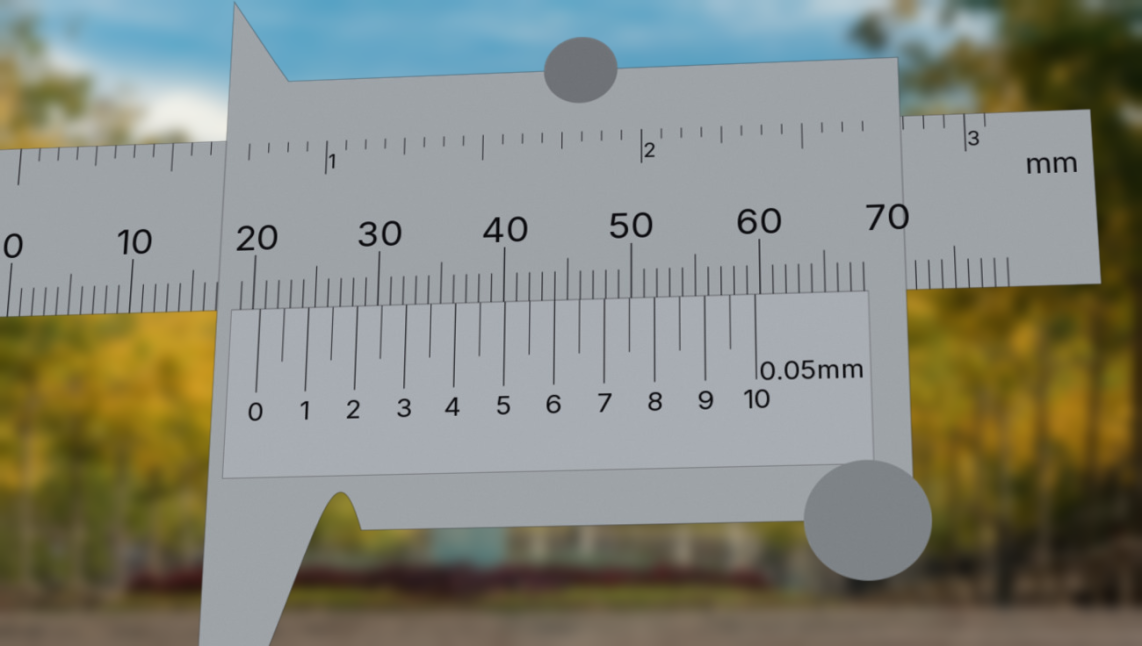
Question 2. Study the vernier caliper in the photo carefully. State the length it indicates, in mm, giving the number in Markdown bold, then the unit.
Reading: **20.6** mm
